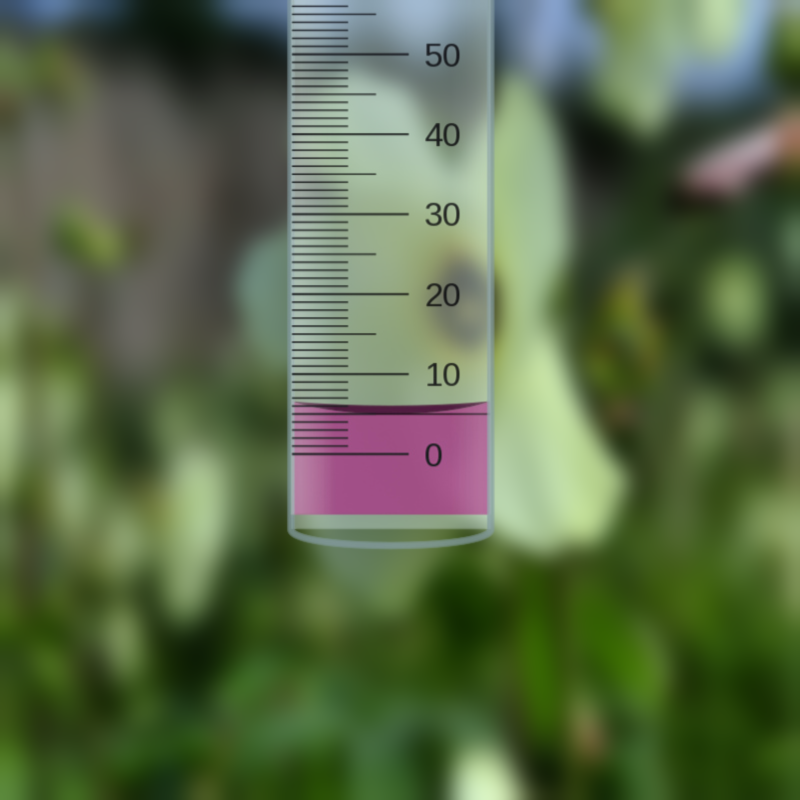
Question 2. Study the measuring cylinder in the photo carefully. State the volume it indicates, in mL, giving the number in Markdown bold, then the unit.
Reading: **5** mL
